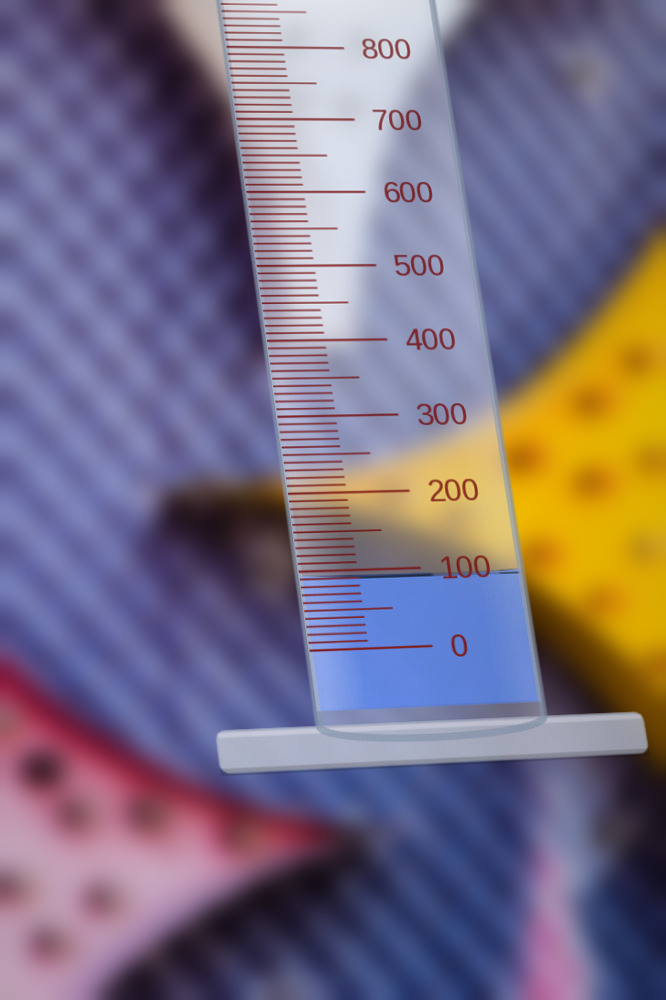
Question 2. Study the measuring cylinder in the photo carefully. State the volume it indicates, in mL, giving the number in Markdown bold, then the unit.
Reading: **90** mL
